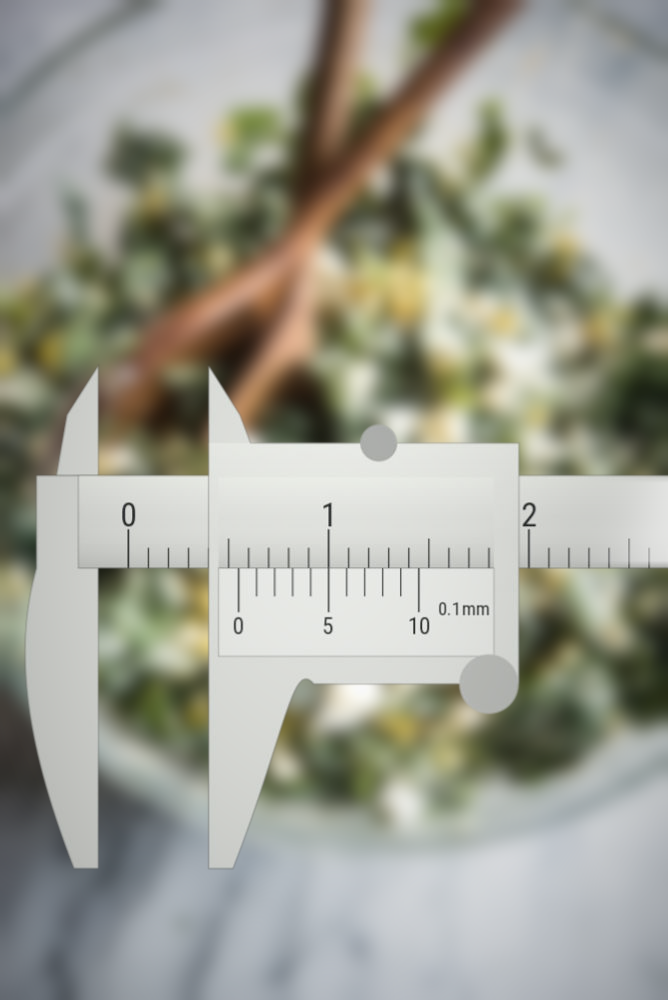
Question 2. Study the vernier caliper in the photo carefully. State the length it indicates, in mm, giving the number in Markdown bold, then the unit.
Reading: **5.5** mm
